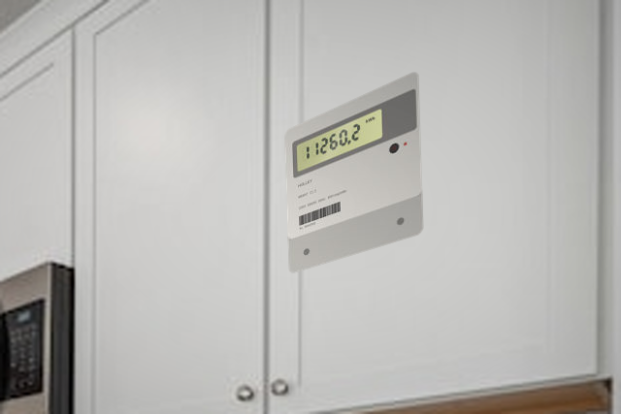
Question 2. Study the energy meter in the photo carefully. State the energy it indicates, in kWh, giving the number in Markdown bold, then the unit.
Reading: **11260.2** kWh
